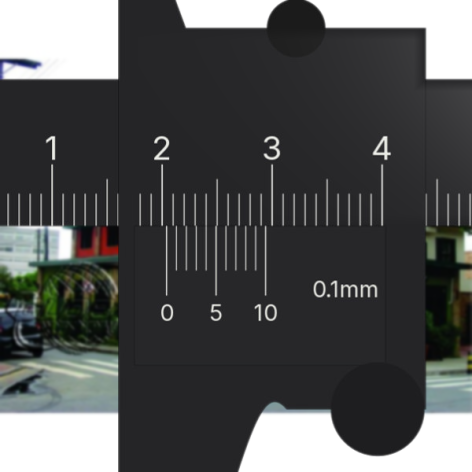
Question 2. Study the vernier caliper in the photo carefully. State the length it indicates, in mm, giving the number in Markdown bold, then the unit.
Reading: **20.4** mm
